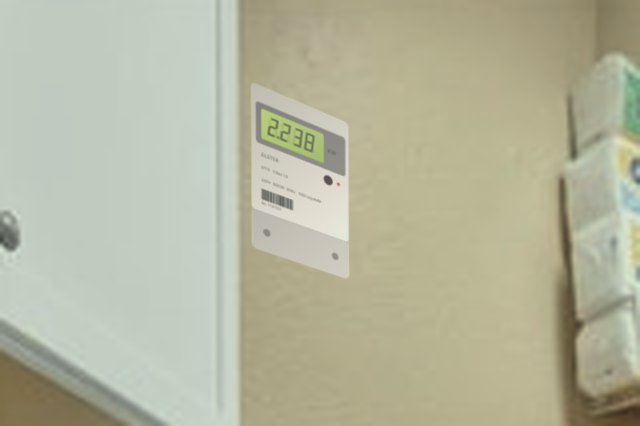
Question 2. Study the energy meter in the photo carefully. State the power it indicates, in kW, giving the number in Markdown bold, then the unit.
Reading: **2.238** kW
